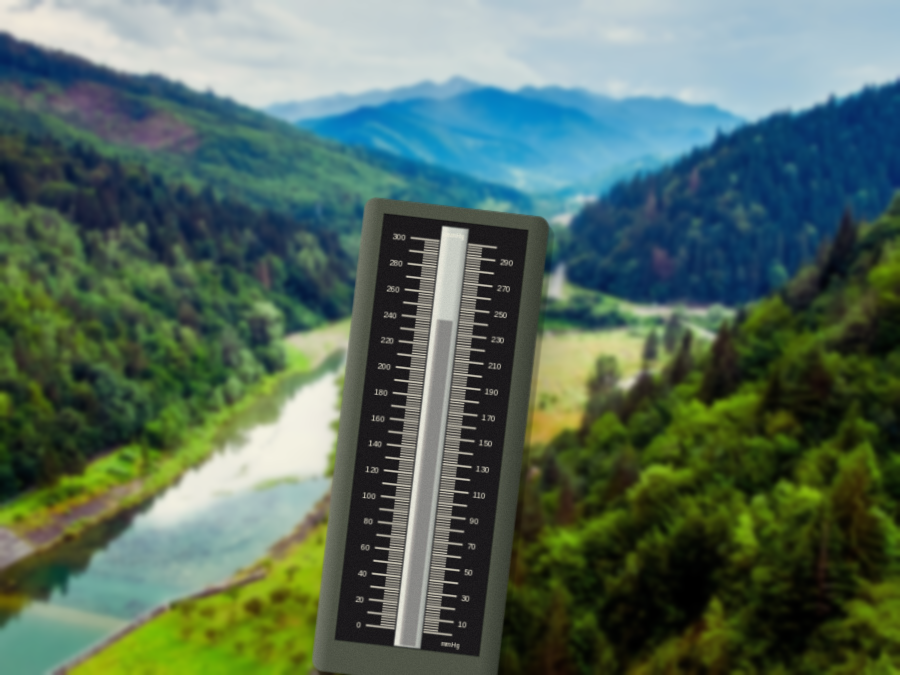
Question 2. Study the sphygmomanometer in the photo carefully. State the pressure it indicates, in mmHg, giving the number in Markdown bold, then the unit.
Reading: **240** mmHg
